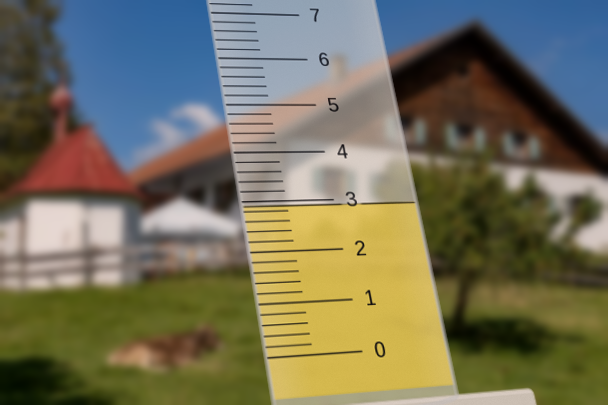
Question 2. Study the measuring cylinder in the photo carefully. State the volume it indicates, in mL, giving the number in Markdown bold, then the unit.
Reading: **2.9** mL
